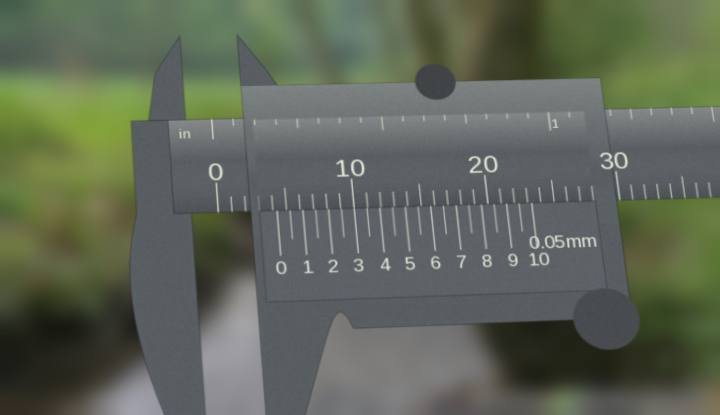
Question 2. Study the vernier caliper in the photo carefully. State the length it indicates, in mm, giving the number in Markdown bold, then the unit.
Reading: **4.3** mm
